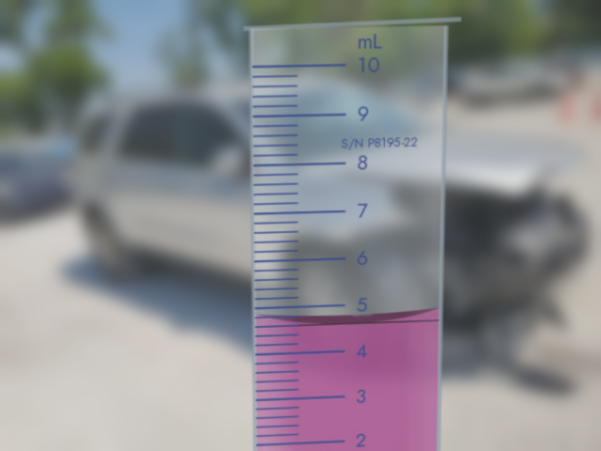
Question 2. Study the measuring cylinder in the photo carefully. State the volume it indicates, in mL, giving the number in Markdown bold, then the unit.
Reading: **4.6** mL
